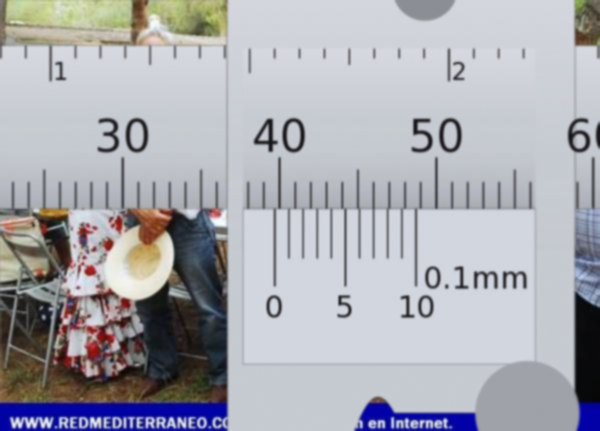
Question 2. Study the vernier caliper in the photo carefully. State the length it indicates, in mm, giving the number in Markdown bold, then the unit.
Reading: **39.7** mm
